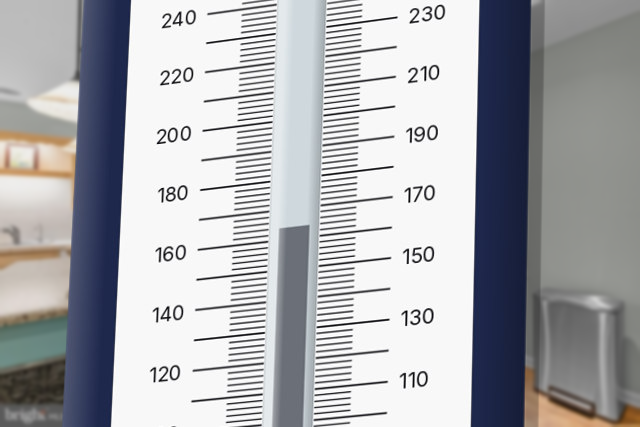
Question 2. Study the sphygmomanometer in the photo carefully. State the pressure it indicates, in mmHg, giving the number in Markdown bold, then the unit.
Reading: **164** mmHg
